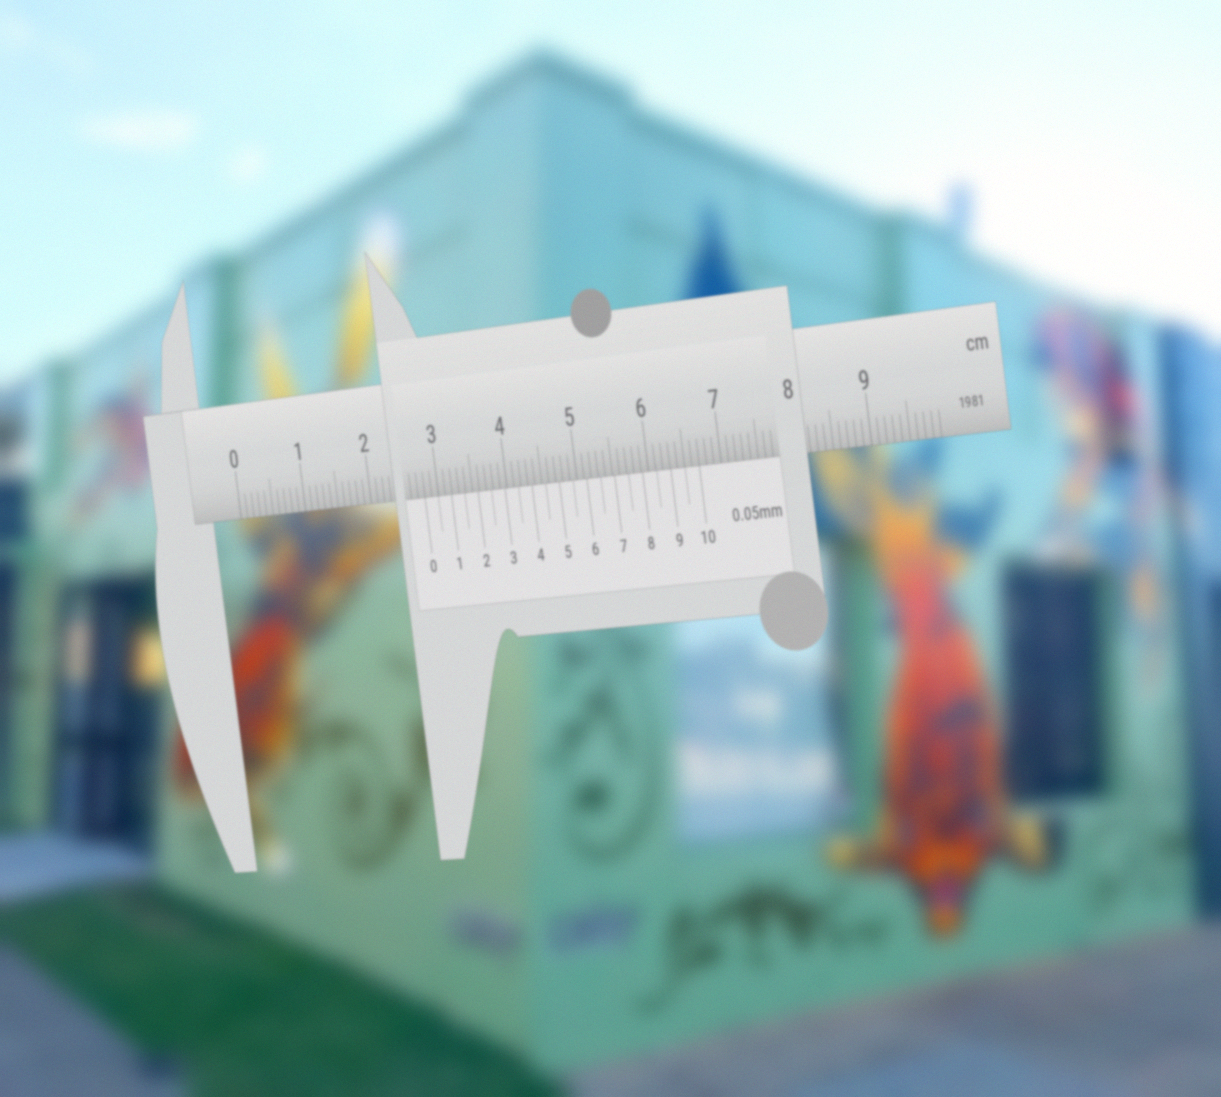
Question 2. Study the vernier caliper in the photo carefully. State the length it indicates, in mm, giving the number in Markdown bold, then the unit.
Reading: **28.0** mm
